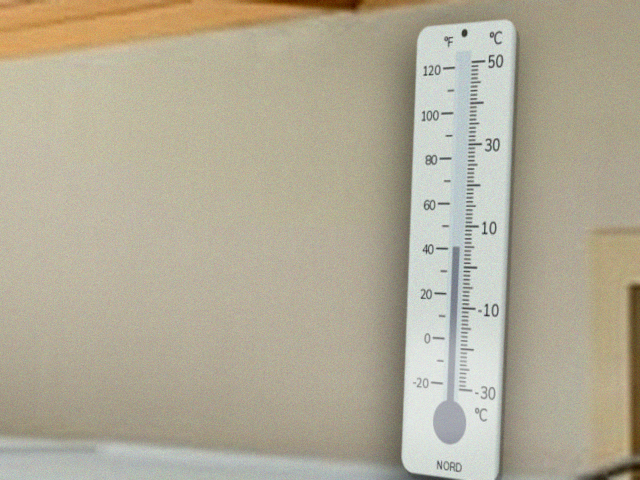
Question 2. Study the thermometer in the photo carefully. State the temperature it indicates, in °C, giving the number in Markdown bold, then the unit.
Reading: **5** °C
